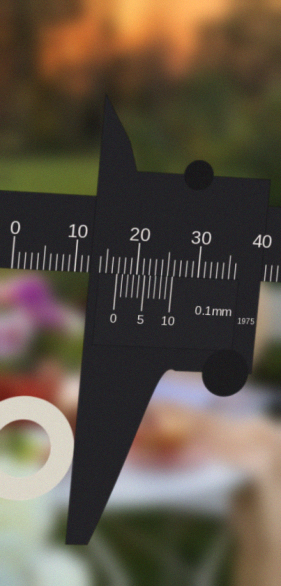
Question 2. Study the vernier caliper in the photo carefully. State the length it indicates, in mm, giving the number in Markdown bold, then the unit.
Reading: **16.8** mm
